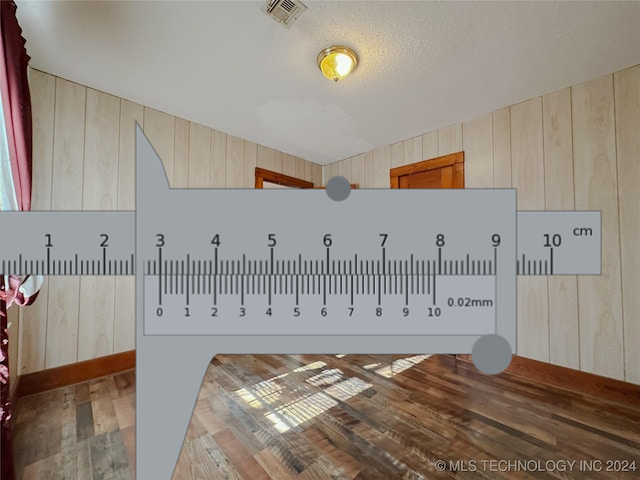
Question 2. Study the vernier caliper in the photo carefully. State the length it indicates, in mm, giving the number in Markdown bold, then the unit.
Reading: **30.0** mm
